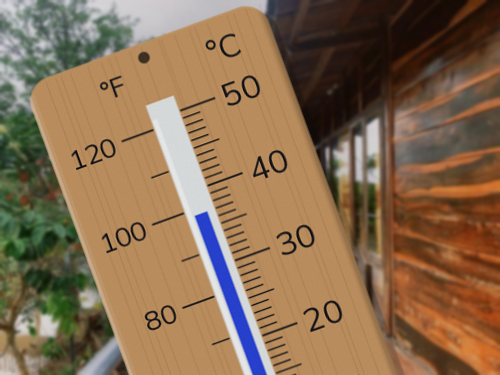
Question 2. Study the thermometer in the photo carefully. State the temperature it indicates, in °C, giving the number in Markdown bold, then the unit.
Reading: **37** °C
